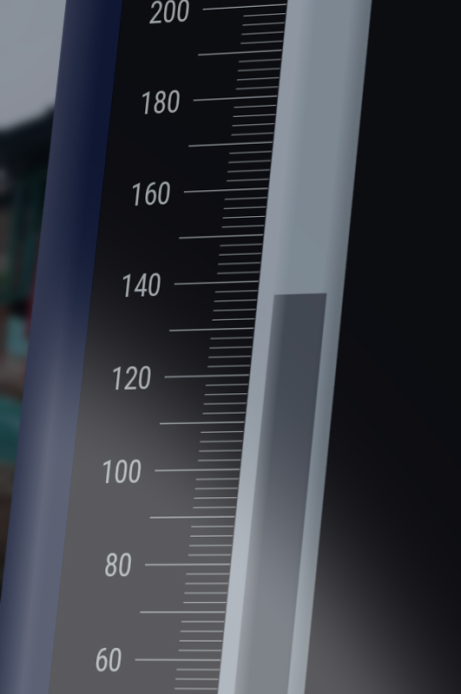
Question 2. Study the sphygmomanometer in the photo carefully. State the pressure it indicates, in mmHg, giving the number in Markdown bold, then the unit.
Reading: **137** mmHg
